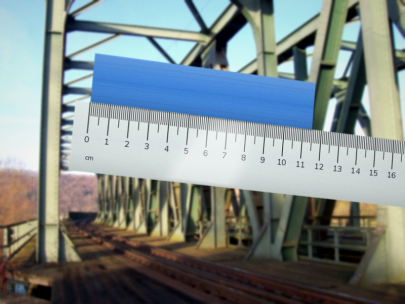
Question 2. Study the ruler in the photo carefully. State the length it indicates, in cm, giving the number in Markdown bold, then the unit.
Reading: **11.5** cm
